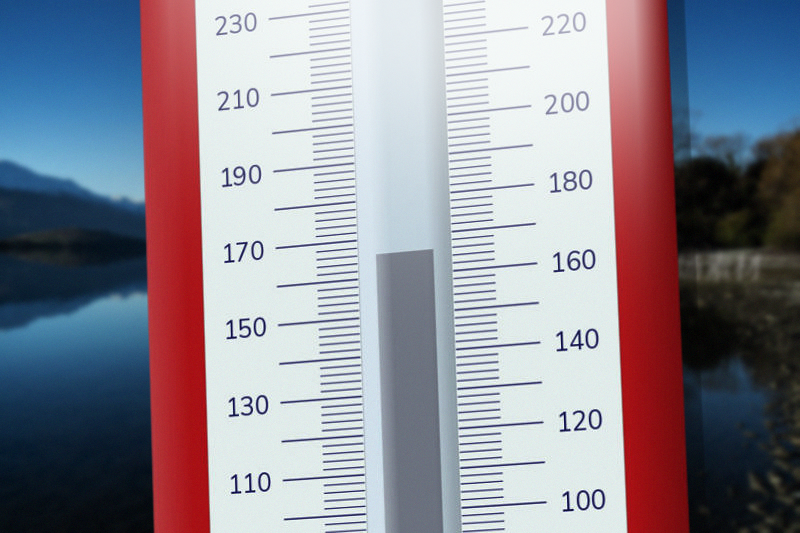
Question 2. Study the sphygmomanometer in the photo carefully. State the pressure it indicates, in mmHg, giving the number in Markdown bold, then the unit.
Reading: **166** mmHg
